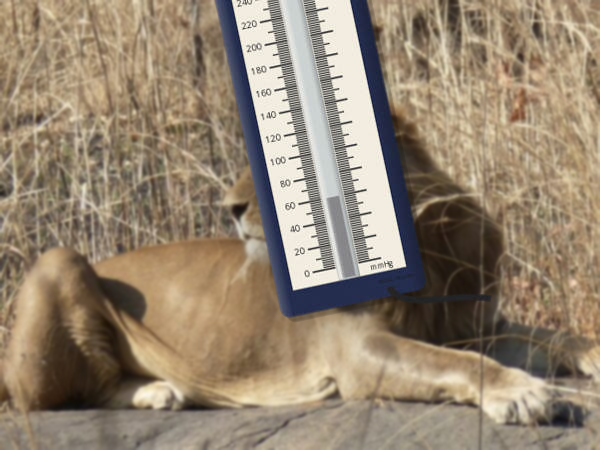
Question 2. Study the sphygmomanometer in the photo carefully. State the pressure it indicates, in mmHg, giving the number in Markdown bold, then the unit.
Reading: **60** mmHg
